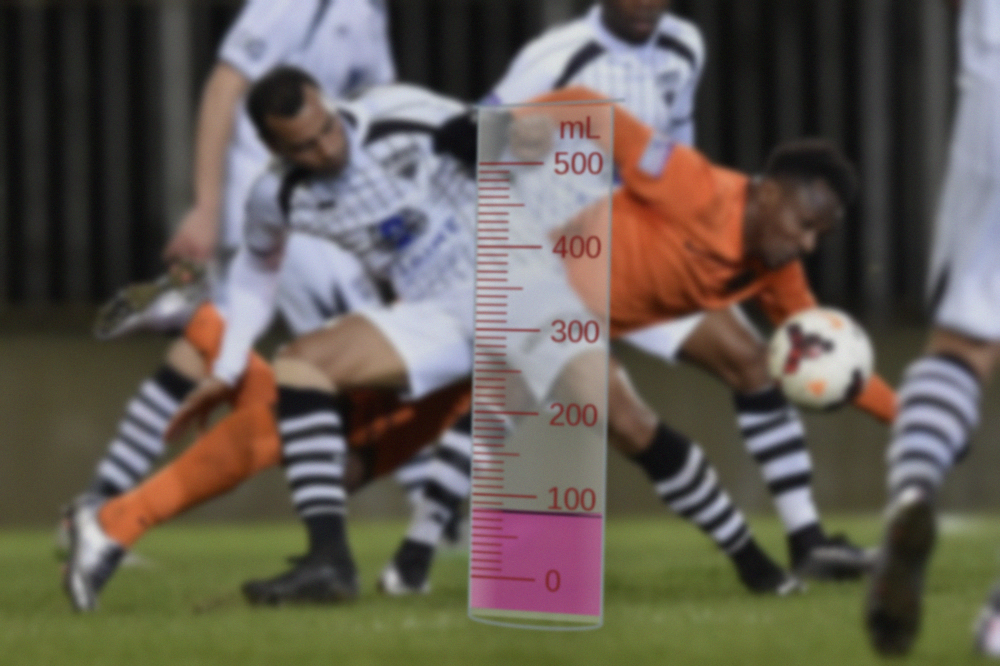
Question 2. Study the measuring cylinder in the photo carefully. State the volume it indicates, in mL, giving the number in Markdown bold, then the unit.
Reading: **80** mL
